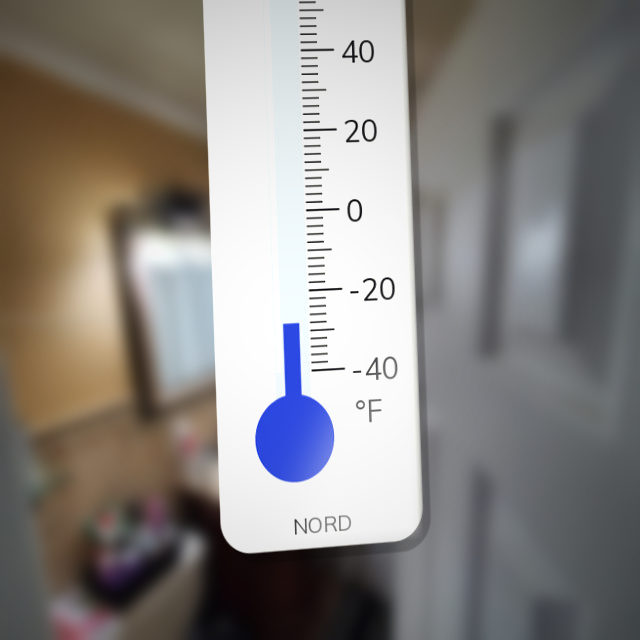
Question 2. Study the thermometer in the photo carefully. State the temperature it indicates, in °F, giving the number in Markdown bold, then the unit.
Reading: **-28** °F
